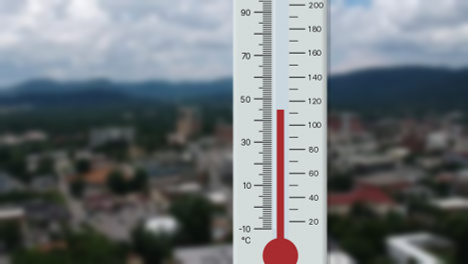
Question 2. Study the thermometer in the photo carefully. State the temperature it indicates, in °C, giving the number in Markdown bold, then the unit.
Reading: **45** °C
